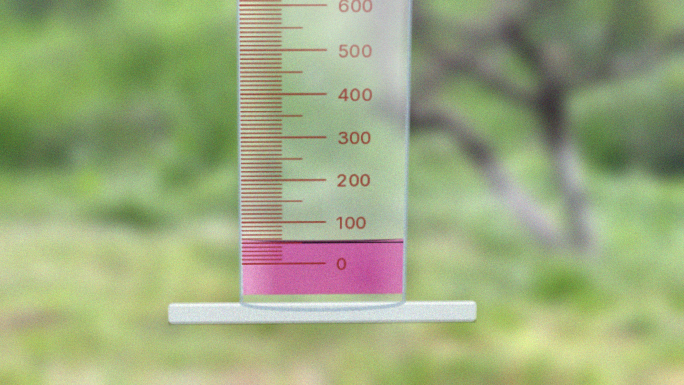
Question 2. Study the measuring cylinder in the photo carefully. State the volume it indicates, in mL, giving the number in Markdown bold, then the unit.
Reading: **50** mL
